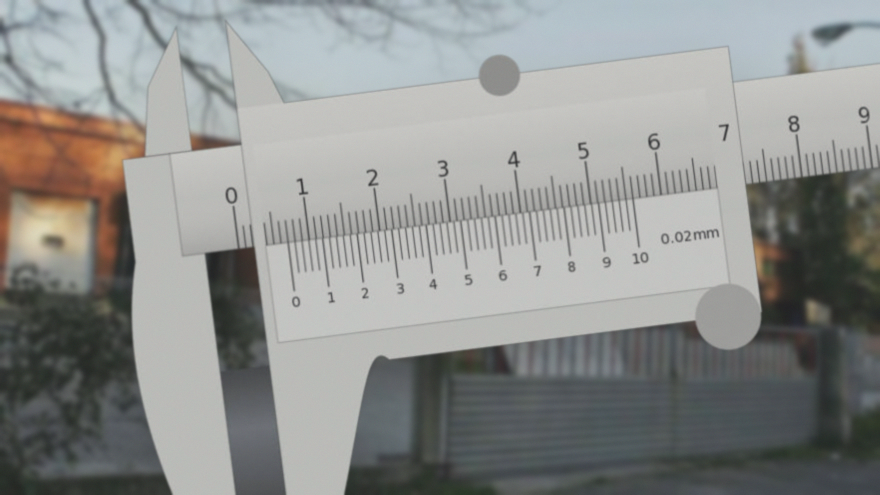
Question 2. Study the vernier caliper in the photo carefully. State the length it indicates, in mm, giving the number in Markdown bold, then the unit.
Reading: **7.0** mm
